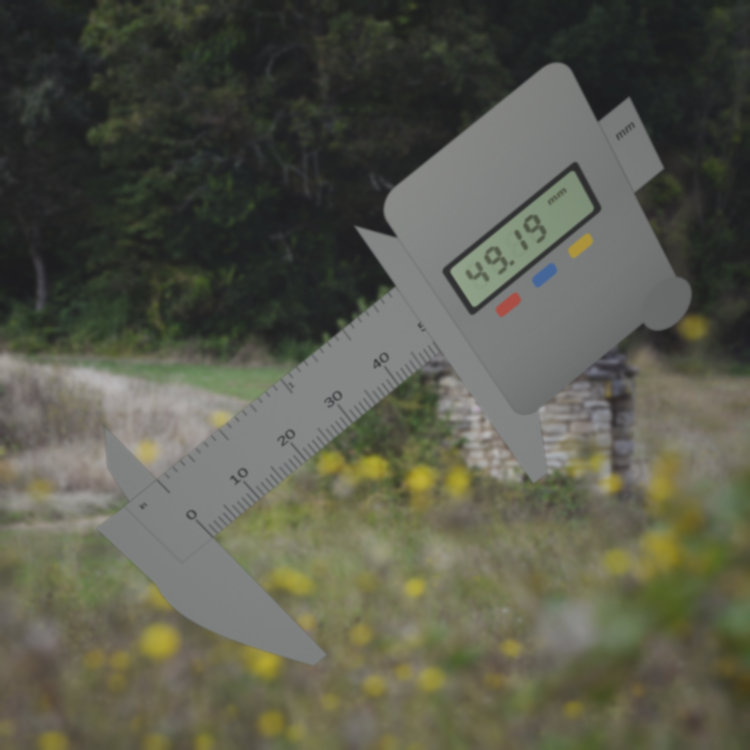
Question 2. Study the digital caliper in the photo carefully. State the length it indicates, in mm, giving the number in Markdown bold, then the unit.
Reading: **49.19** mm
